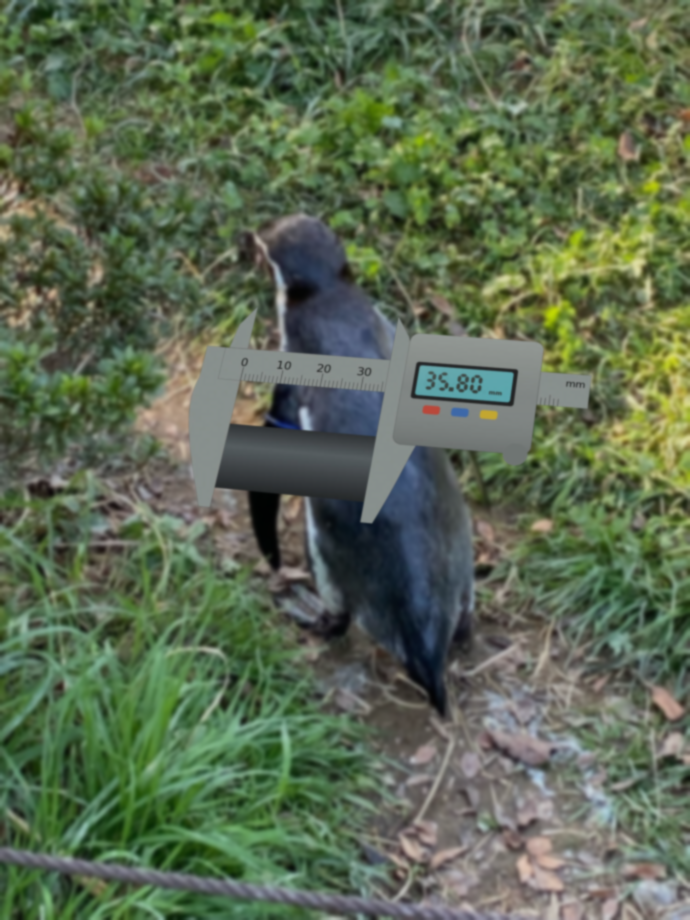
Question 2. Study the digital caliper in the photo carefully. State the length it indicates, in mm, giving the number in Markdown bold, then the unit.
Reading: **35.80** mm
